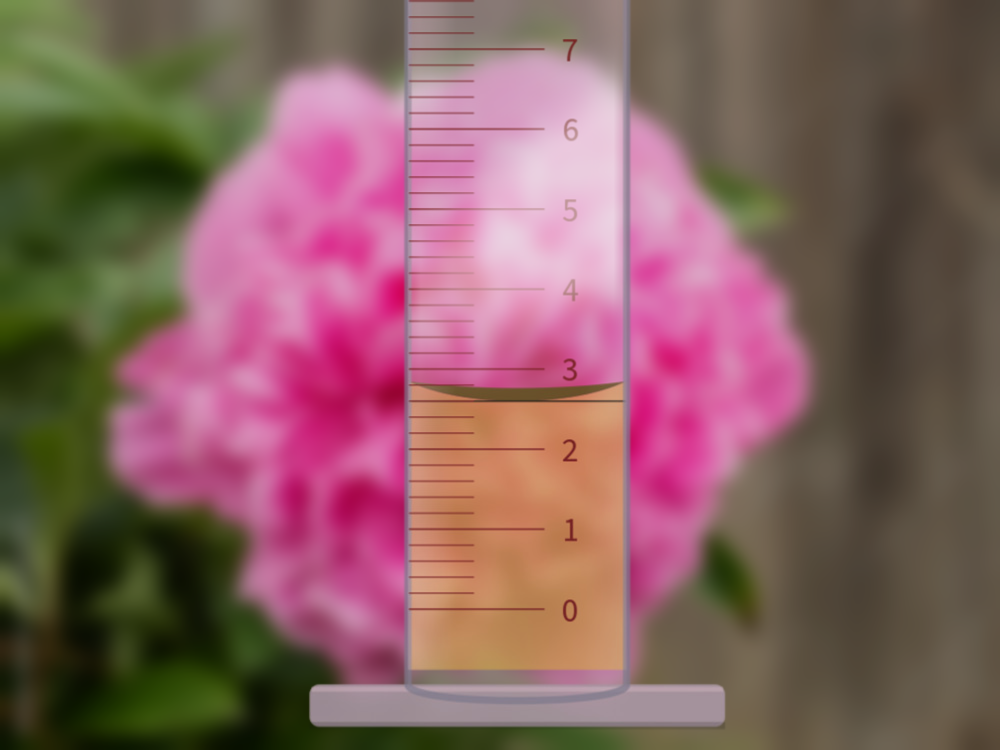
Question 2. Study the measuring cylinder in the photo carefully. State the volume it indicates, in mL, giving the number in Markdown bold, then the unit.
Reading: **2.6** mL
